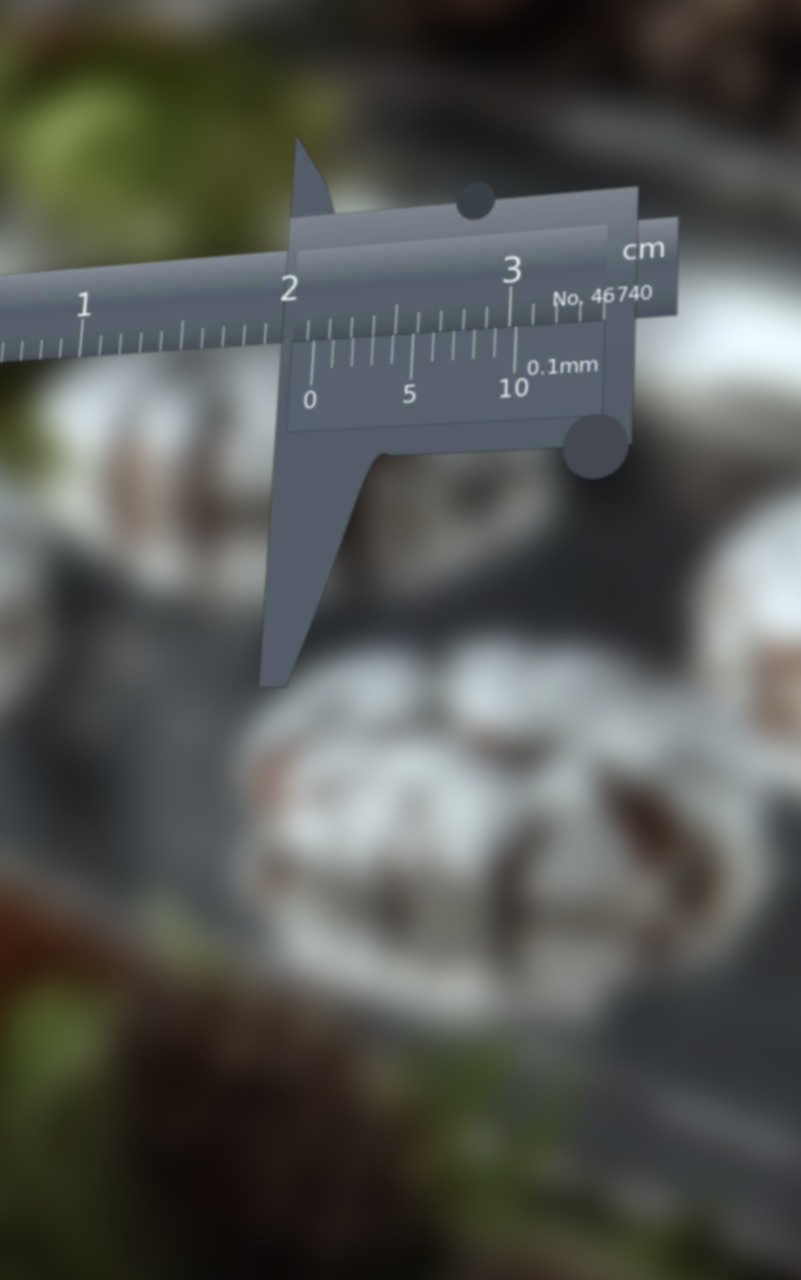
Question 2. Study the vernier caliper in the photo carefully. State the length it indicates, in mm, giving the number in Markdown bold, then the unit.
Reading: **21.3** mm
